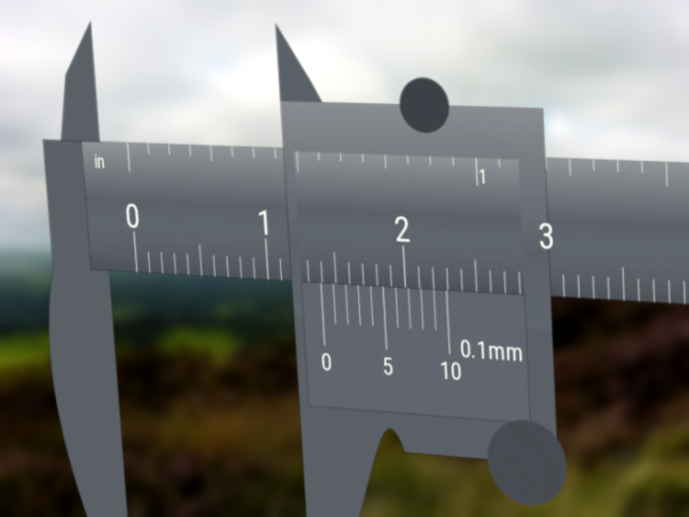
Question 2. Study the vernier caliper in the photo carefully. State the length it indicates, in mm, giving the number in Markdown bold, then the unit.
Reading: **13.9** mm
